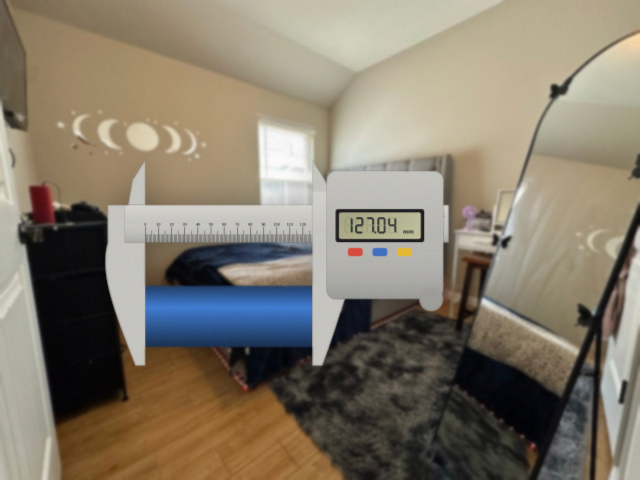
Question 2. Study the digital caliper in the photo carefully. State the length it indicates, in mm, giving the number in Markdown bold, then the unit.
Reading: **127.04** mm
